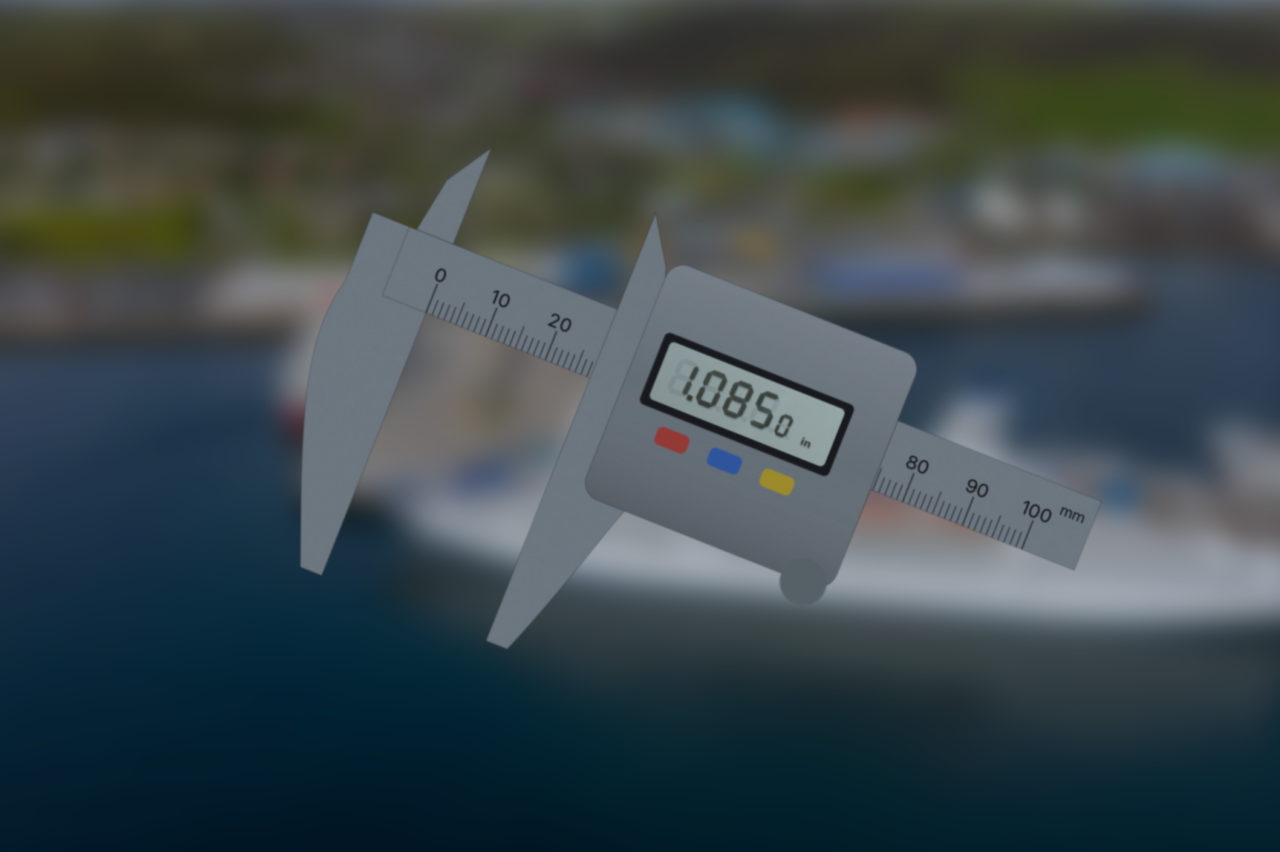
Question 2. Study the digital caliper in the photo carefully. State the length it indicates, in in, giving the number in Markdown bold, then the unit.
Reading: **1.0850** in
